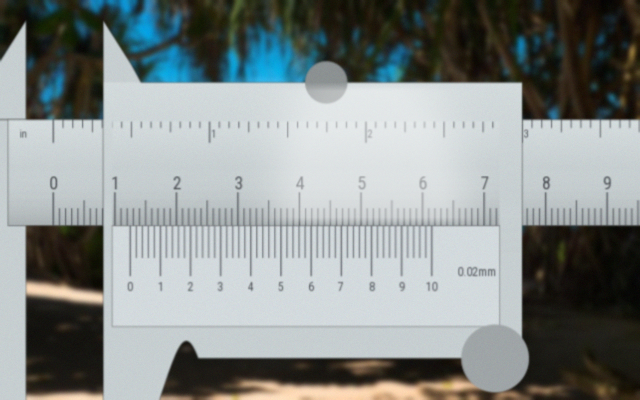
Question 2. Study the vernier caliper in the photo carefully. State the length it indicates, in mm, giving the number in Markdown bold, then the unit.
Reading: **12.5** mm
